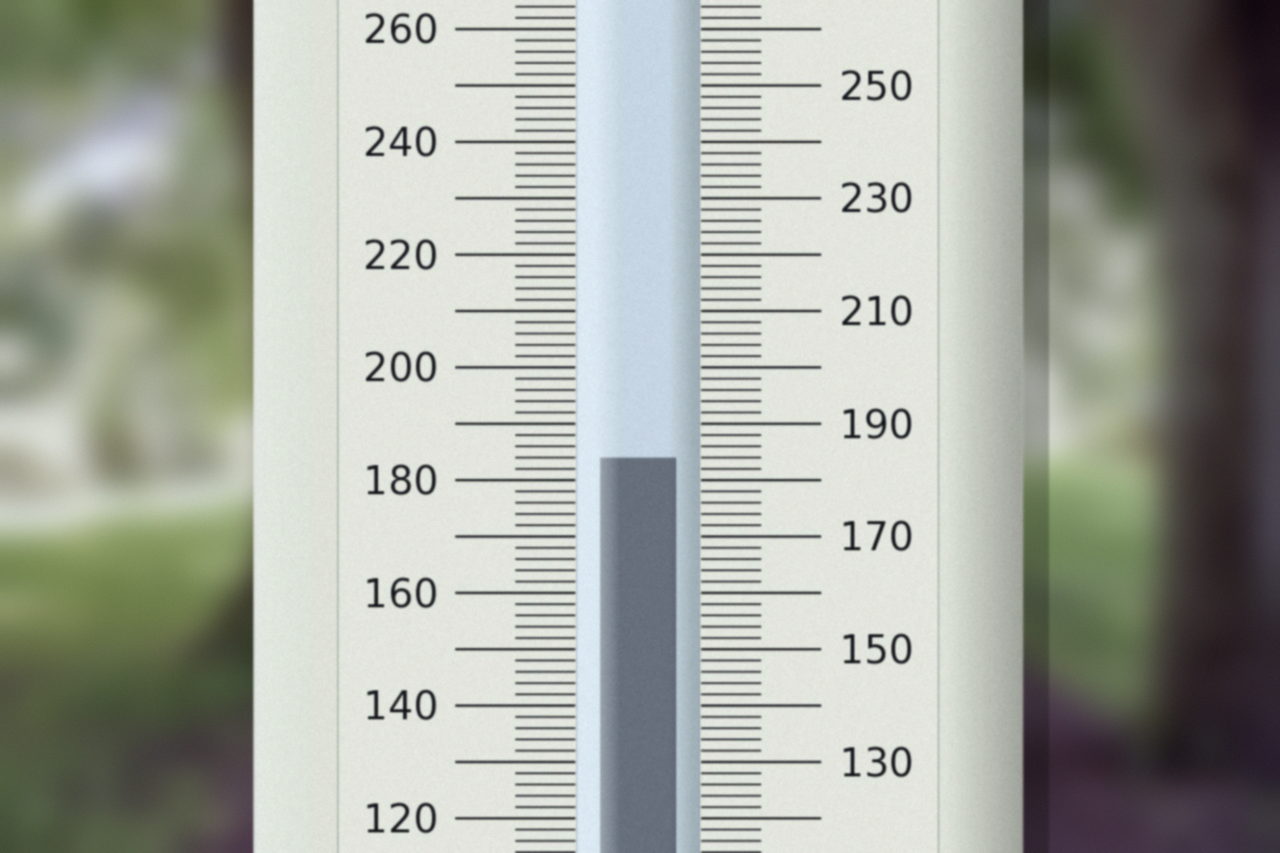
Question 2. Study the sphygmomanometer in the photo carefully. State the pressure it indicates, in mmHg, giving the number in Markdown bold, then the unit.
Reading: **184** mmHg
